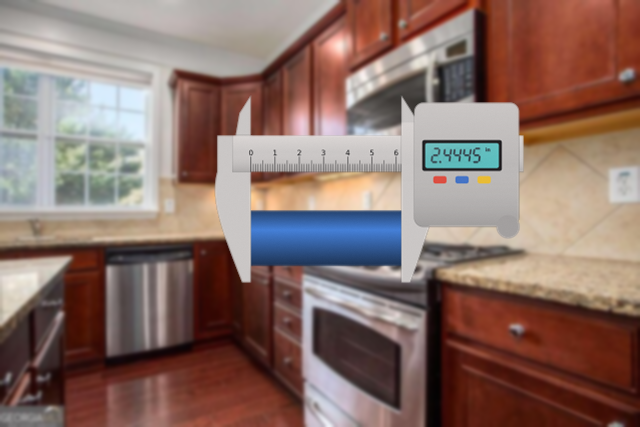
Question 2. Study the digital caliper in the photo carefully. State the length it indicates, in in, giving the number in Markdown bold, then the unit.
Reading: **2.4445** in
